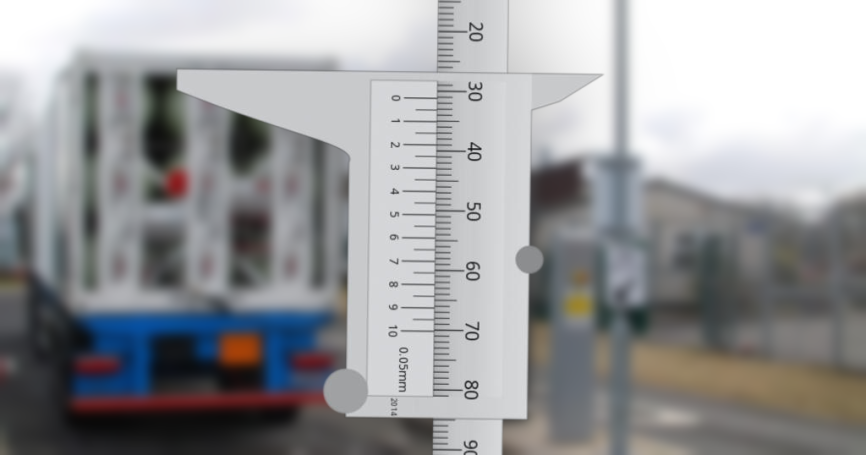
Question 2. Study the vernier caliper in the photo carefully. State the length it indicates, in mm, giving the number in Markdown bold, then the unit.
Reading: **31.2** mm
